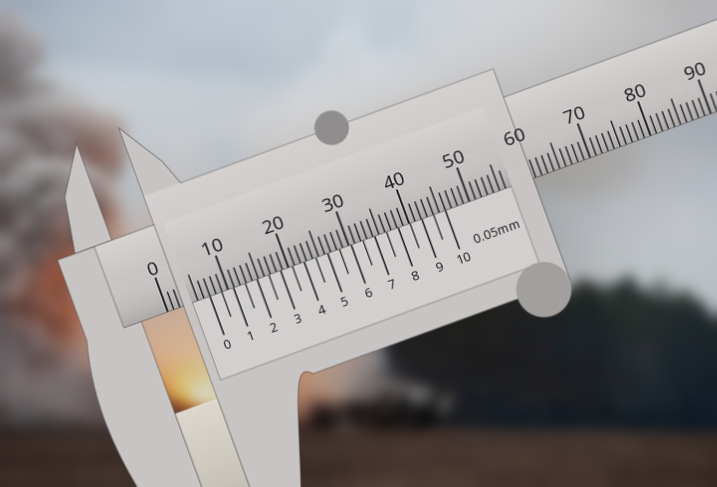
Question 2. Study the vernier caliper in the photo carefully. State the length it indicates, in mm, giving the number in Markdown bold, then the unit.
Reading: **7.0** mm
